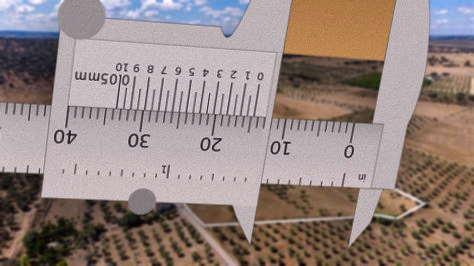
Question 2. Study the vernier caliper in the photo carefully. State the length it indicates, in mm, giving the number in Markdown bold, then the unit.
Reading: **14.6** mm
